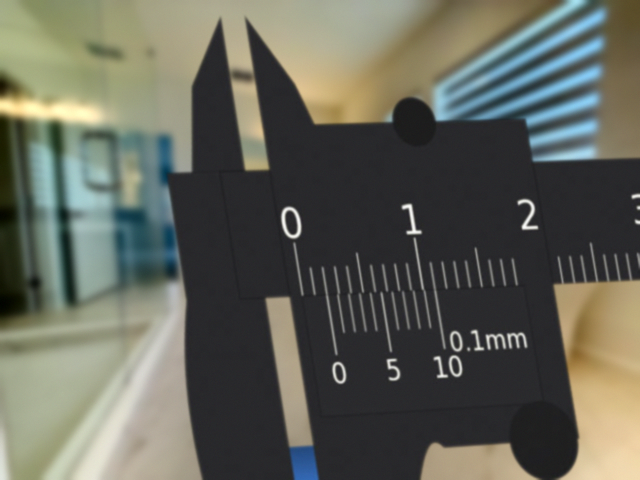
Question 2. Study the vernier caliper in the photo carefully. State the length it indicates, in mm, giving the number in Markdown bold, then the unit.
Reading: **2.0** mm
